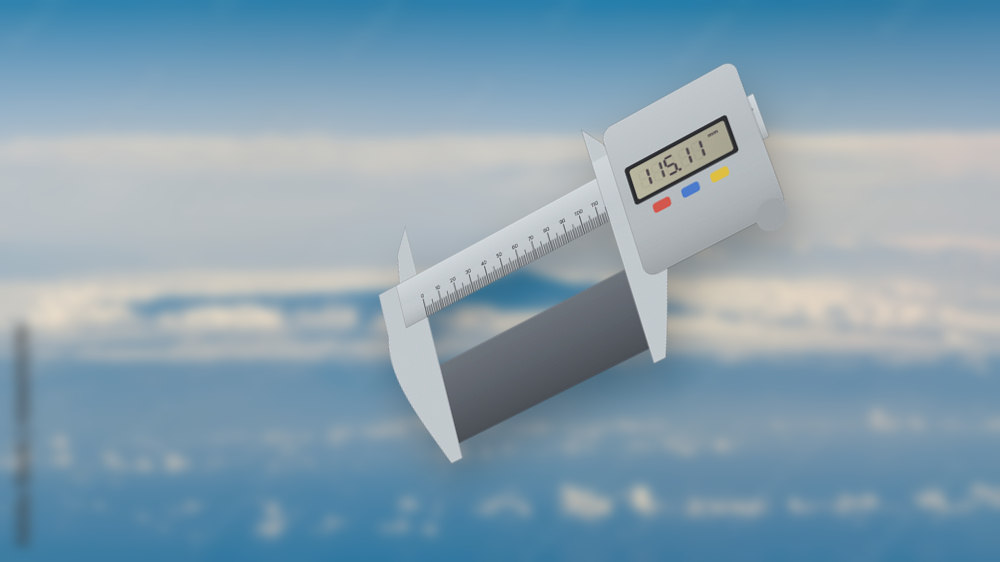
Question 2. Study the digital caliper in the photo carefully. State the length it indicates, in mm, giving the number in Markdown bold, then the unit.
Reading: **115.11** mm
